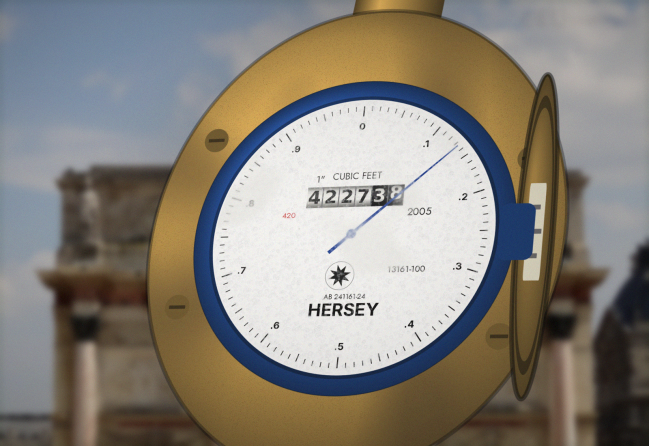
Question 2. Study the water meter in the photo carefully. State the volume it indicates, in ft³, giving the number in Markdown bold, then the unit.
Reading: **422738.13** ft³
